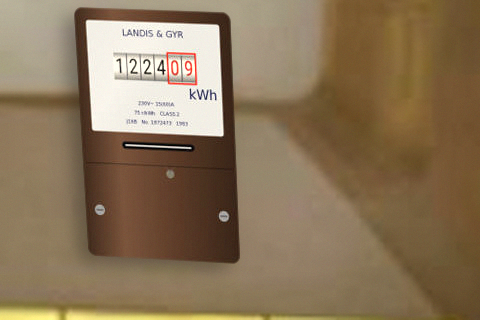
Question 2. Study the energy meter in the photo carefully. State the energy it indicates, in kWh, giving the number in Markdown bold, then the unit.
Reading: **1224.09** kWh
